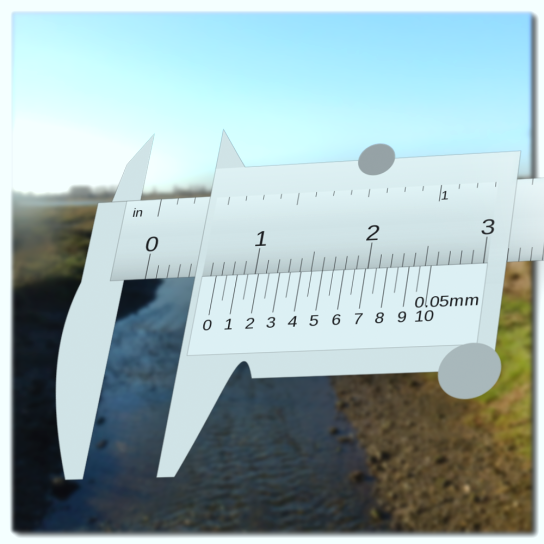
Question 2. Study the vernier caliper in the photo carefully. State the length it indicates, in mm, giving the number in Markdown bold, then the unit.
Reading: **6.5** mm
